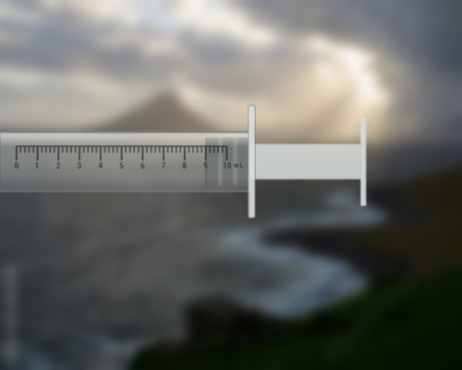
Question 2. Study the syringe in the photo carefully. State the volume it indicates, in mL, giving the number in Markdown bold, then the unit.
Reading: **9** mL
